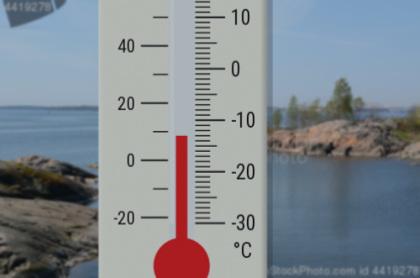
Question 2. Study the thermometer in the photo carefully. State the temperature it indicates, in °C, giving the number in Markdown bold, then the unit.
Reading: **-13** °C
